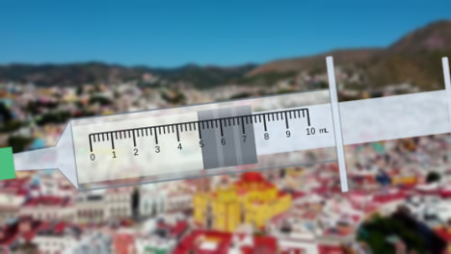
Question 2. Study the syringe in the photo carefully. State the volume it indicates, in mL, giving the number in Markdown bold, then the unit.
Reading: **5** mL
